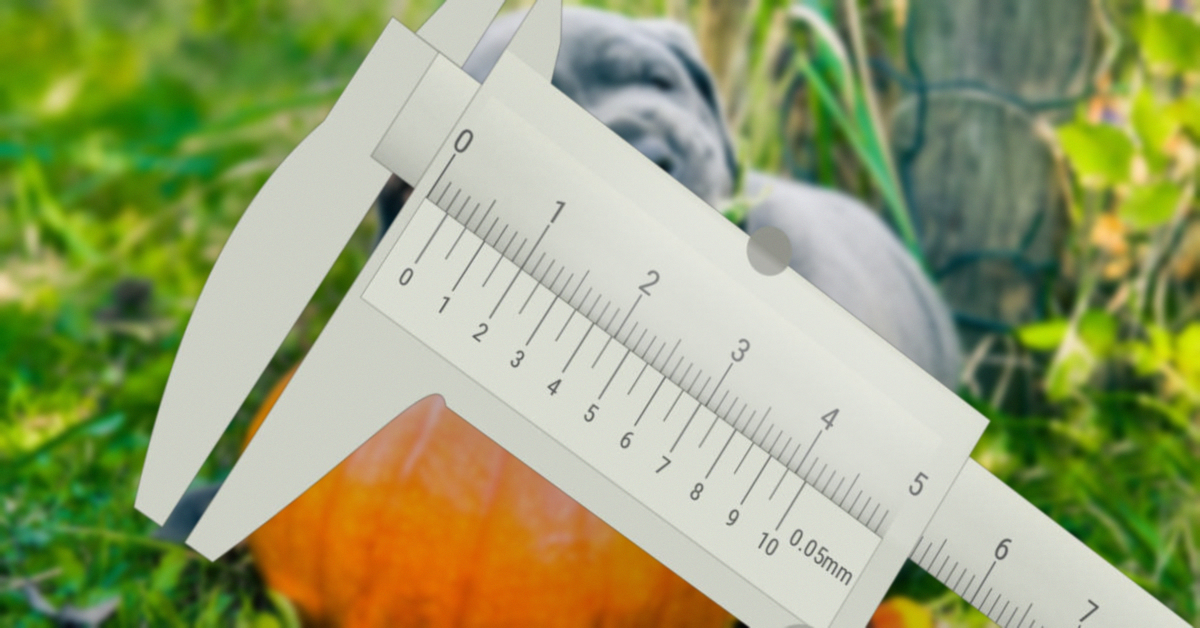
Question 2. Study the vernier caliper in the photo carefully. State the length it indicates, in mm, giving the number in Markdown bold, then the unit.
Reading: **2.2** mm
